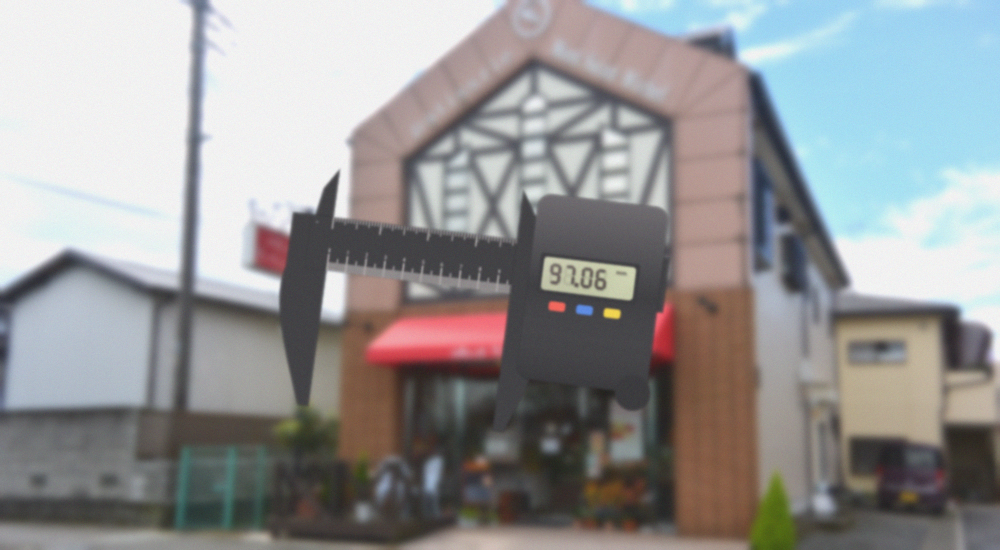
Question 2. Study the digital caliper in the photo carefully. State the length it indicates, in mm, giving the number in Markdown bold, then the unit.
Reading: **97.06** mm
